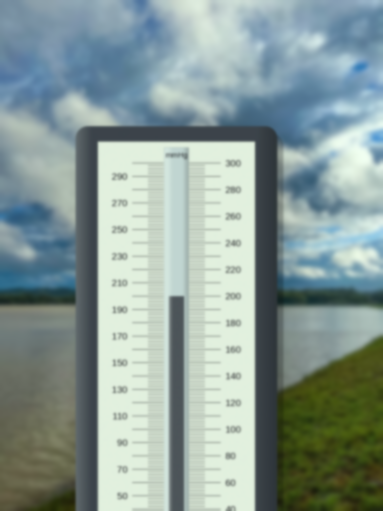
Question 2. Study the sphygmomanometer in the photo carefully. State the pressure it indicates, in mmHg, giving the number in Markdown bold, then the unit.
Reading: **200** mmHg
